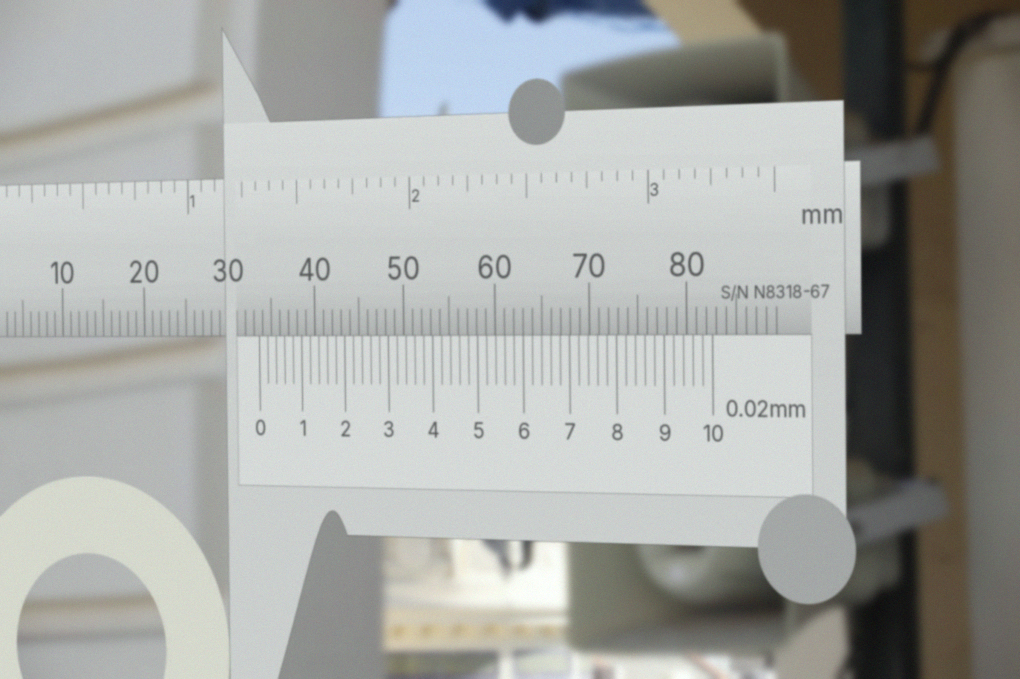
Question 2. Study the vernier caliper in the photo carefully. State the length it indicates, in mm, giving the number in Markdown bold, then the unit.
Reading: **33.6** mm
